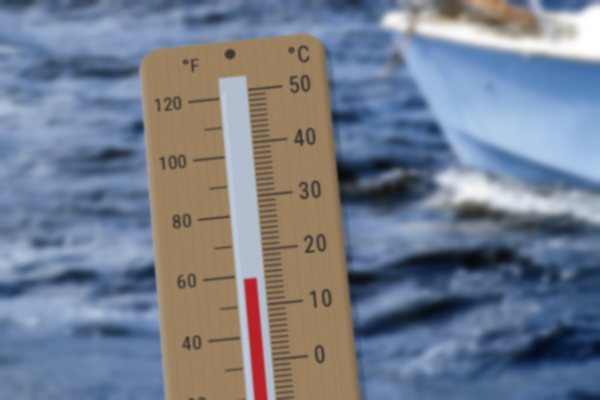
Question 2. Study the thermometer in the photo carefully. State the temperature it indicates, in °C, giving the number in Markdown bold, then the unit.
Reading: **15** °C
